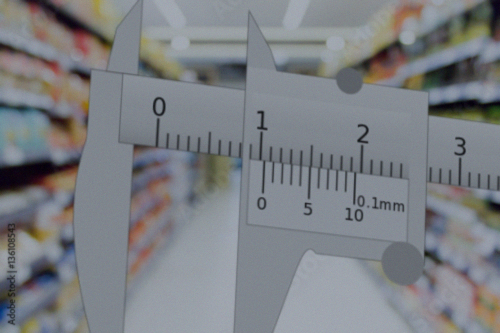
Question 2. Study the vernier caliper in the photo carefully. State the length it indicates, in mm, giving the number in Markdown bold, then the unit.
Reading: **10.4** mm
